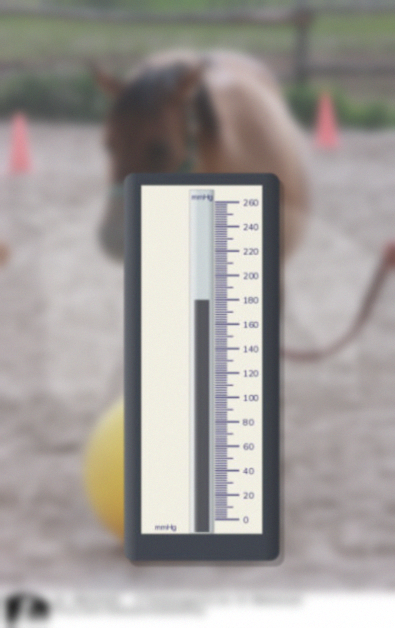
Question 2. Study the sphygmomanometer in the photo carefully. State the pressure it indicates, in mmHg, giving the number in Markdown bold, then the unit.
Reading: **180** mmHg
